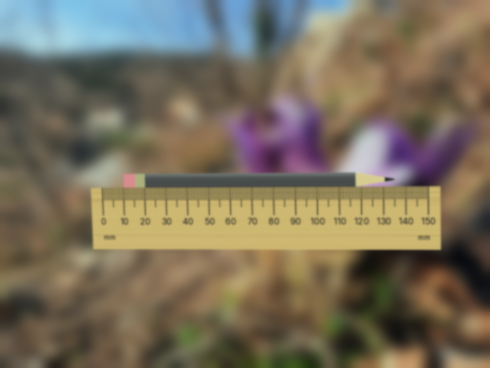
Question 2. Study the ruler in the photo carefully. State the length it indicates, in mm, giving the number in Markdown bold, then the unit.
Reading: **125** mm
